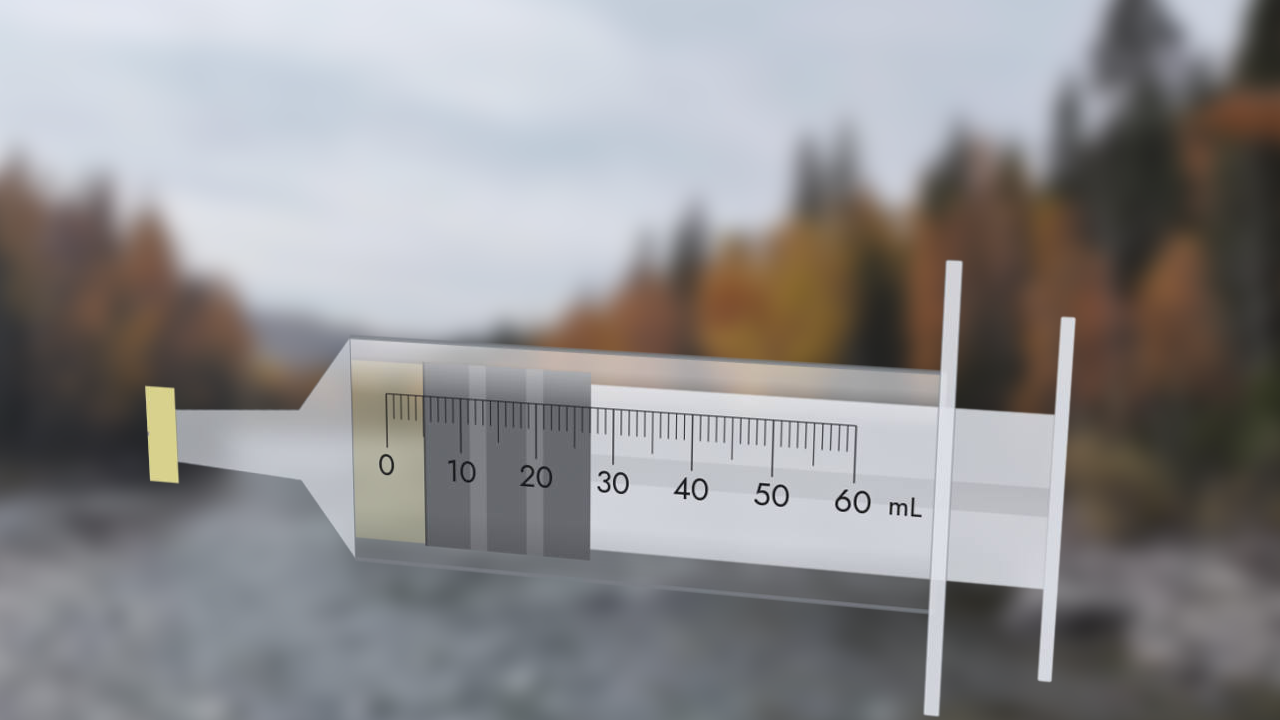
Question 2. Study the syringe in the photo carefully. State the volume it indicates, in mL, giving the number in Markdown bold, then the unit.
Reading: **5** mL
